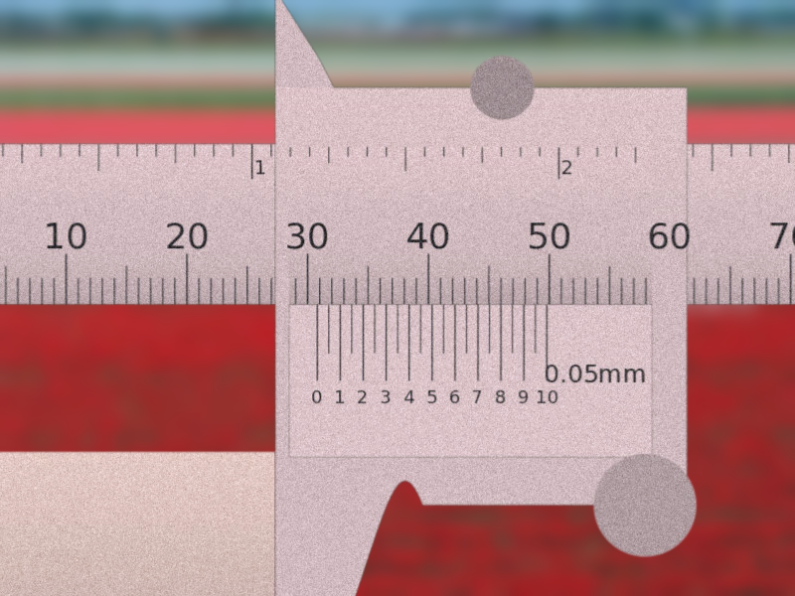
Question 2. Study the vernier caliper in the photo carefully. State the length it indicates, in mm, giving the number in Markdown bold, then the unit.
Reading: **30.8** mm
